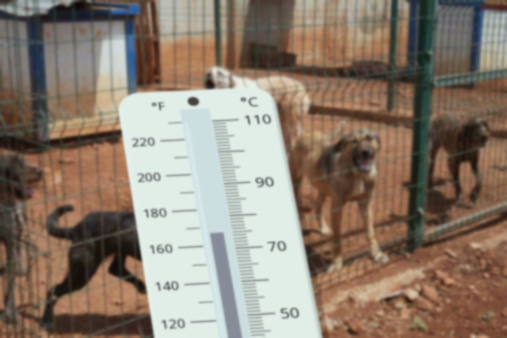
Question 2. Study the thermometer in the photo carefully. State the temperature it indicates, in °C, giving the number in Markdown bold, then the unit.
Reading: **75** °C
